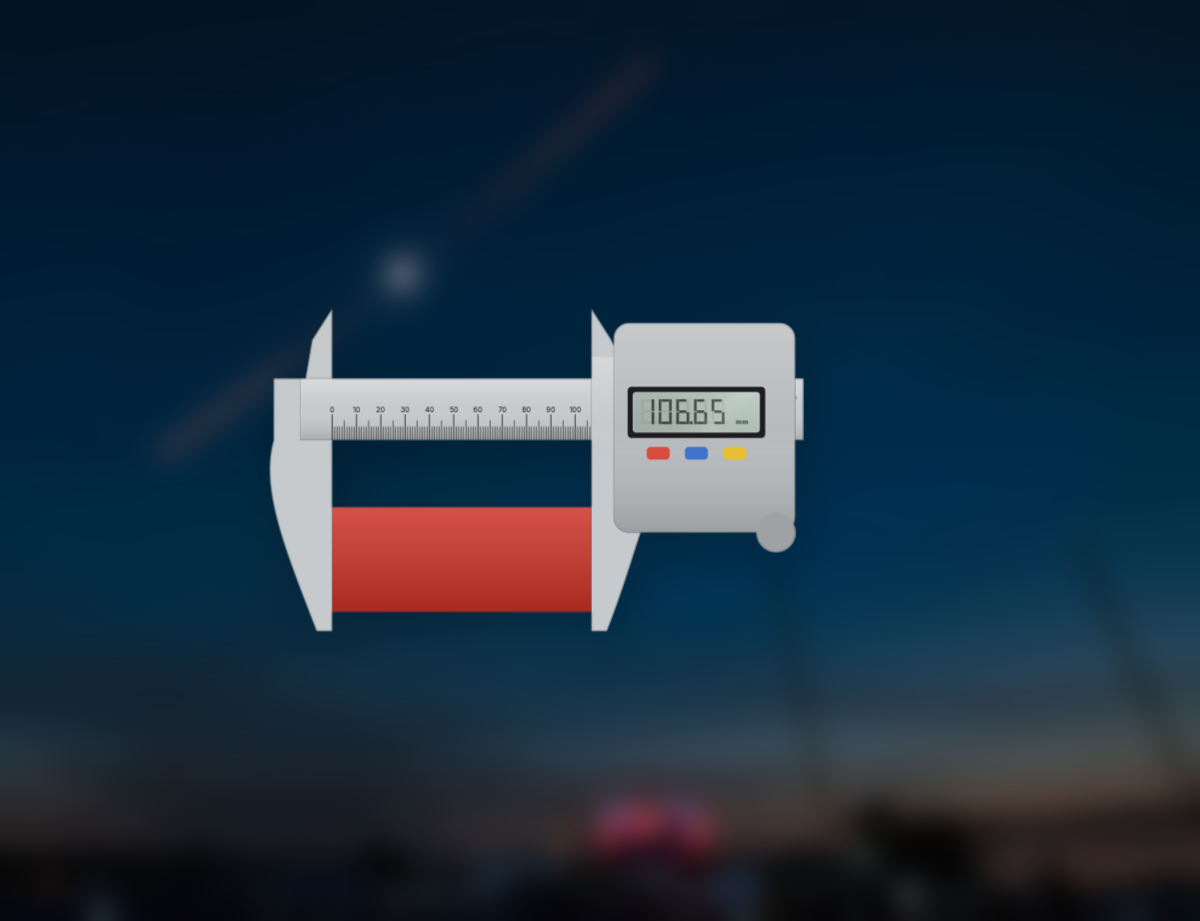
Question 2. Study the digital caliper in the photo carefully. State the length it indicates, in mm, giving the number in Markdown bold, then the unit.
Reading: **106.65** mm
